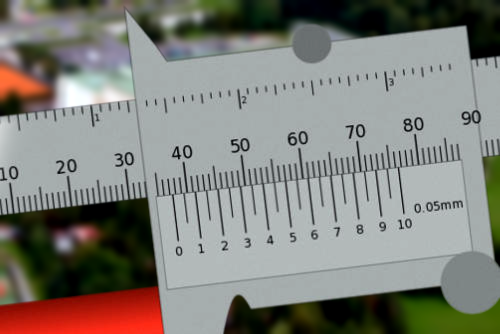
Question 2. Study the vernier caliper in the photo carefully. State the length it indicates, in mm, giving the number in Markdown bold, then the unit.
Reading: **37.5** mm
